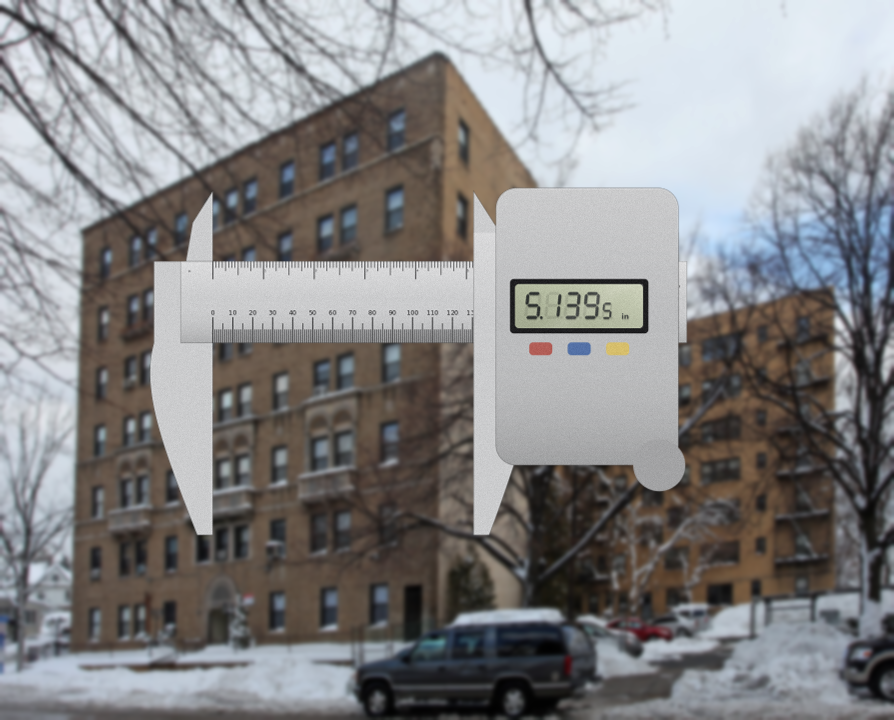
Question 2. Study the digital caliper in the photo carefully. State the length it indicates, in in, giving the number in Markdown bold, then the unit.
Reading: **5.1395** in
